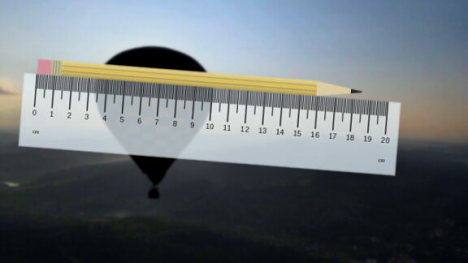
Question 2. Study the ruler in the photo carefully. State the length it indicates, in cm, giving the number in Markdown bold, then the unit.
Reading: **18.5** cm
